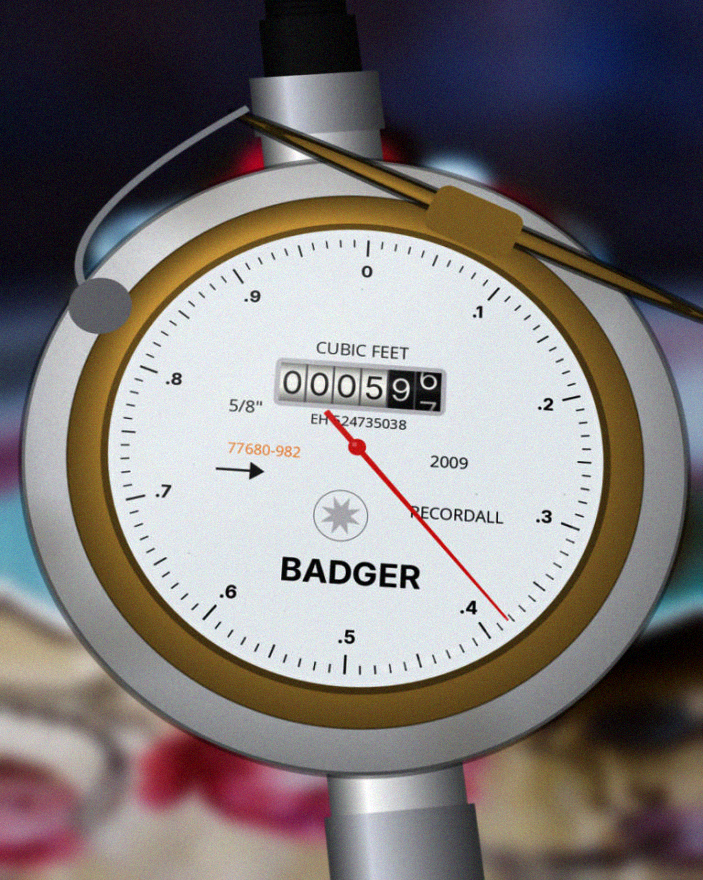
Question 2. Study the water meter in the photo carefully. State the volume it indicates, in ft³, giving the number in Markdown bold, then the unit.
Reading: **596.38** ft³
